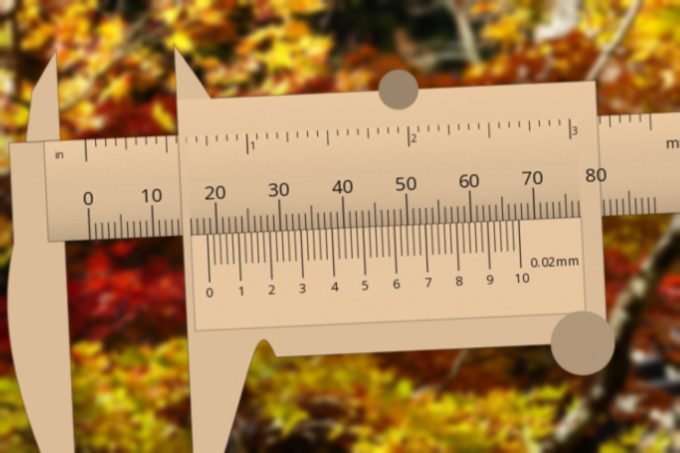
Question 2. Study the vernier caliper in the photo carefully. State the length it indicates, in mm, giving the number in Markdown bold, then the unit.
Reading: **18.5** mm
